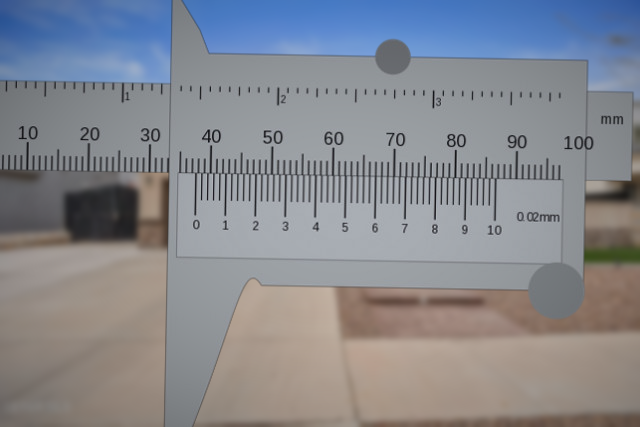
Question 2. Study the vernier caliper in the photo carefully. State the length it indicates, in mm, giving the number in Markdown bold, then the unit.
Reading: **37.6** mm
